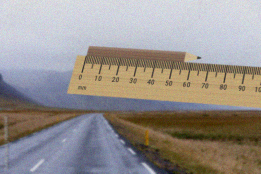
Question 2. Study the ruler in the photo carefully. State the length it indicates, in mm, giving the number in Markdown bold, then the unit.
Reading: **65** mm
